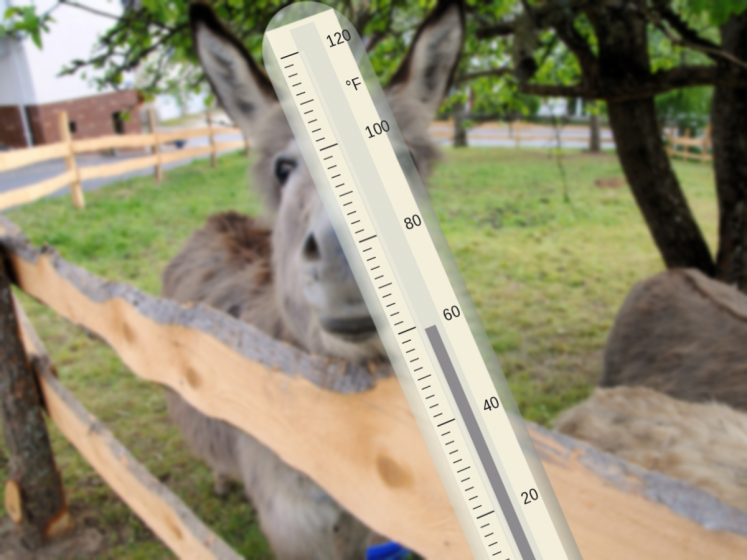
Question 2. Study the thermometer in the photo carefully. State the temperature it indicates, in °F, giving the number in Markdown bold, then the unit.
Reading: **59** °F
